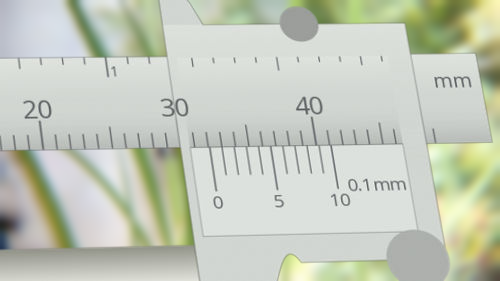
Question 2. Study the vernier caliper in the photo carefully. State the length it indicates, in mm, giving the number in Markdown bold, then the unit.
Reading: **32.1** mm
